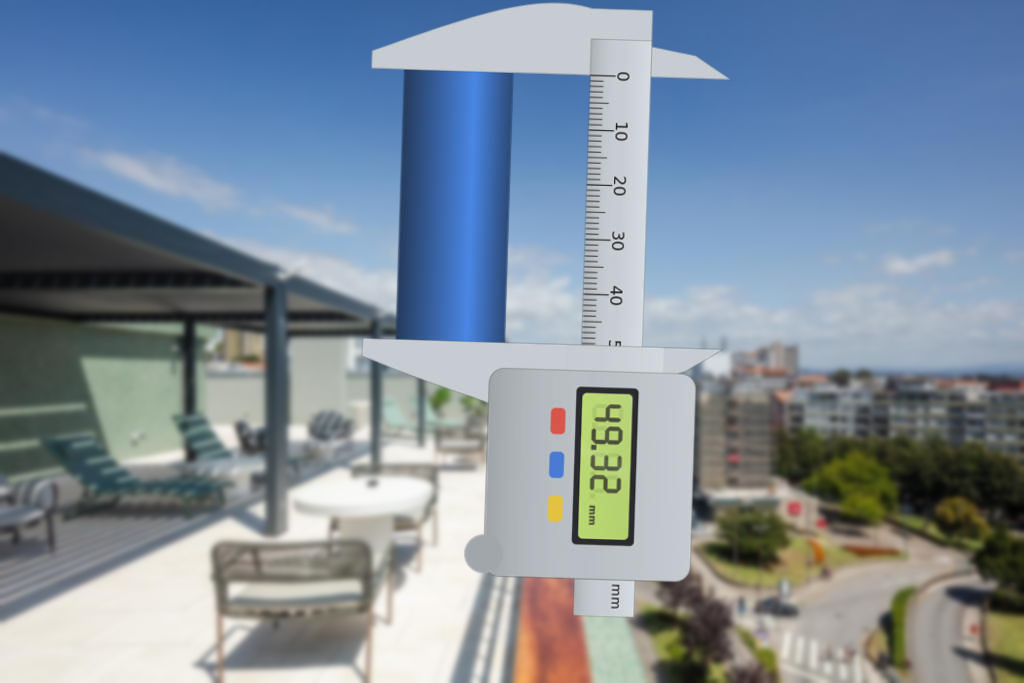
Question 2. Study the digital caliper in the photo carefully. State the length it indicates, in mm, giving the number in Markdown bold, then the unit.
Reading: **49.32** mm
